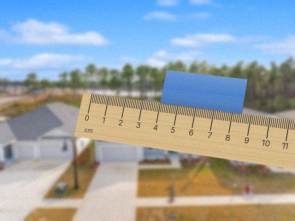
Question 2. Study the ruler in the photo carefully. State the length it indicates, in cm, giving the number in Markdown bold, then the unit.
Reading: **4.5** cm
